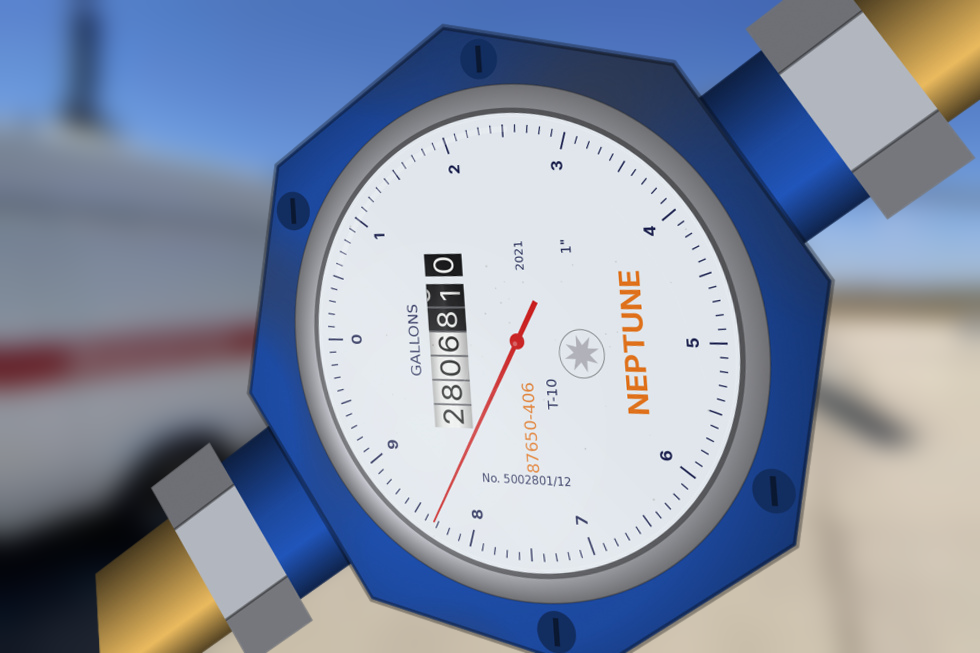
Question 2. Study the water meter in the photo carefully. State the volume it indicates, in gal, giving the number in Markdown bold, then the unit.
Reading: **2806808.3** gal
